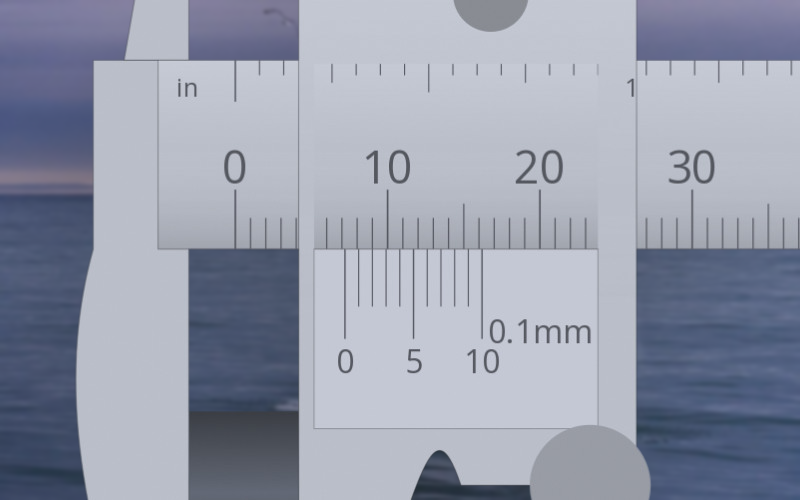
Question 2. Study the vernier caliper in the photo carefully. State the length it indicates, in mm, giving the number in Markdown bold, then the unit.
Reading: **7.2** mm
